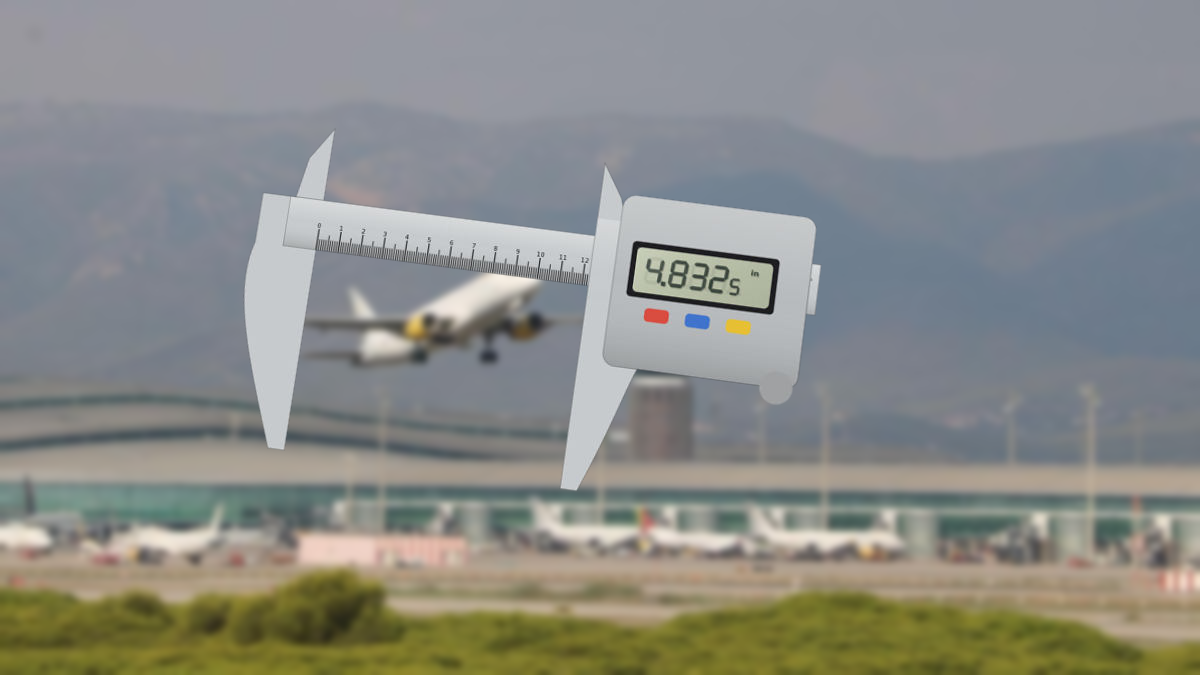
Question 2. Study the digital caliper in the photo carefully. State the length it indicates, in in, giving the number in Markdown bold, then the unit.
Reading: **4.8325** in
